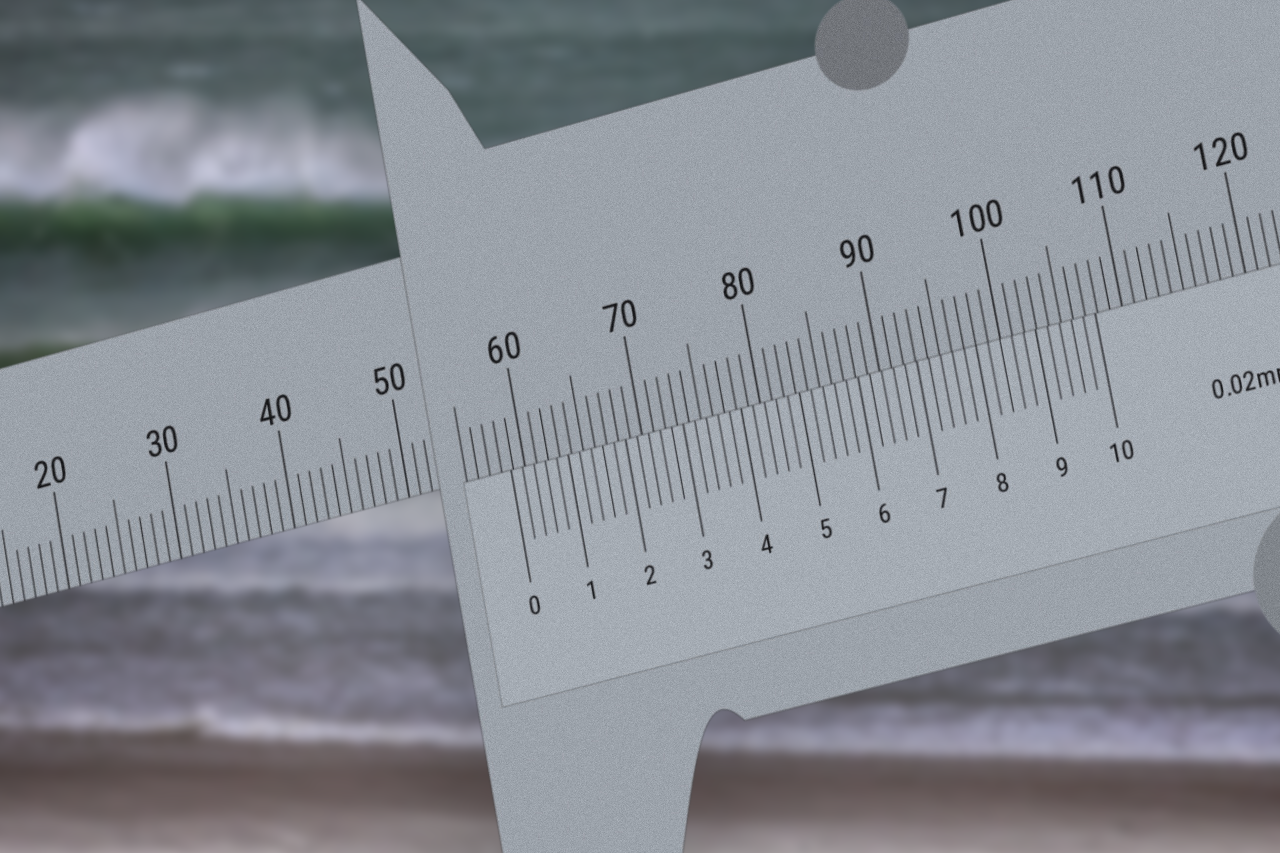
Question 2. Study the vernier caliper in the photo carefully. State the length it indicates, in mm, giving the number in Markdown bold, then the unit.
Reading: **58.8** mm
